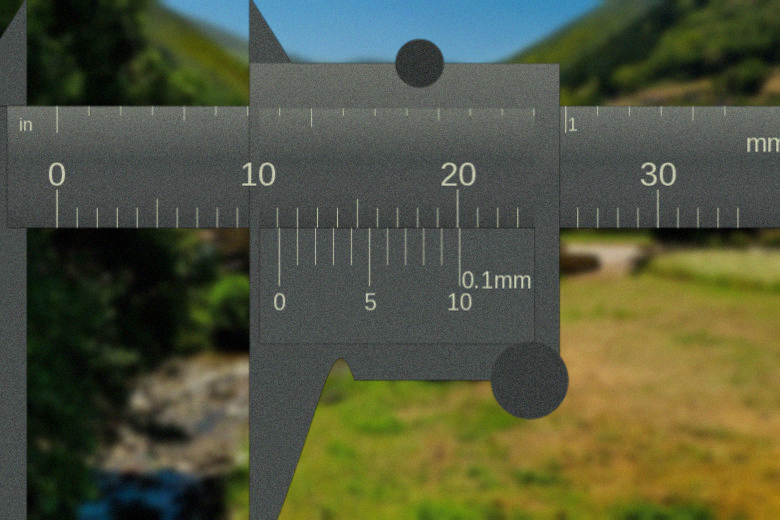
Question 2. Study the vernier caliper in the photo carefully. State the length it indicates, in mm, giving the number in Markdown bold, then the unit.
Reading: **11.1** mm
